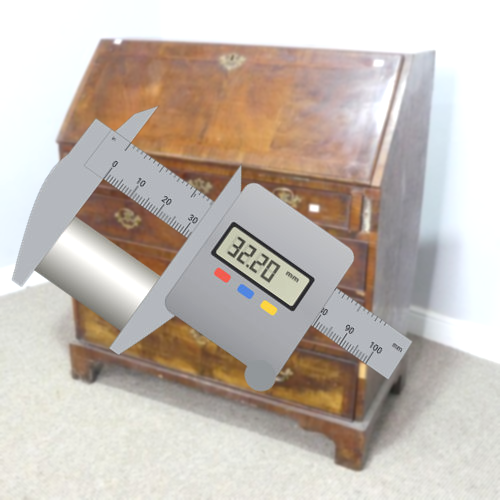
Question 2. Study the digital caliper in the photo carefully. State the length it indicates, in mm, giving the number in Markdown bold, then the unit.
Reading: **32.20** mm
